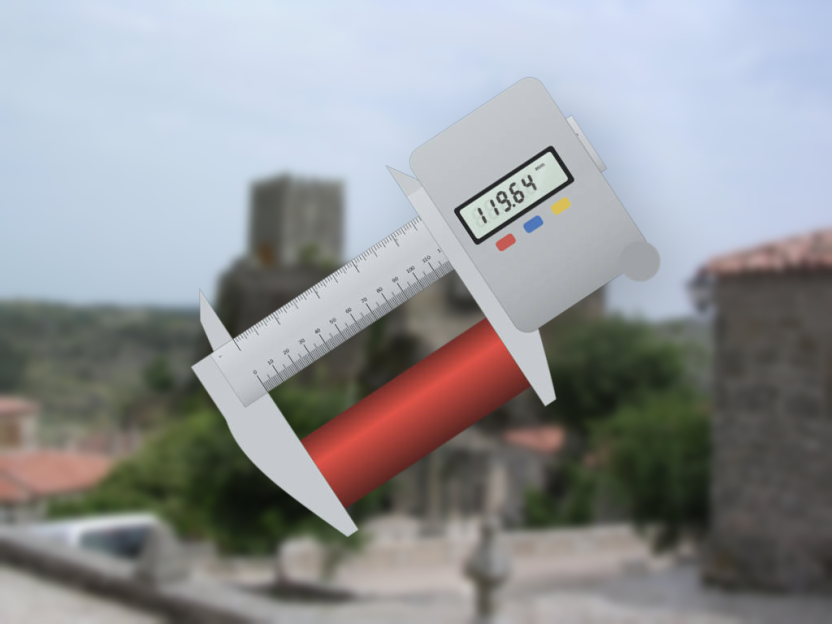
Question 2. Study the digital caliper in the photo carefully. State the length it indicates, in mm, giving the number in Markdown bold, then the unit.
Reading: **119.64** mm
